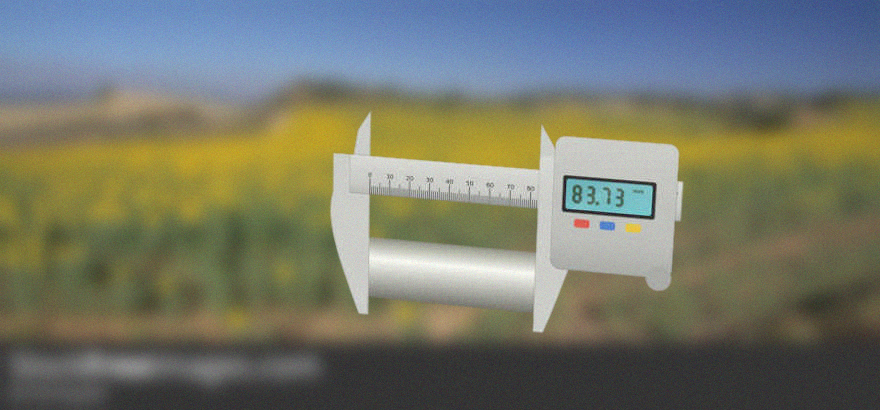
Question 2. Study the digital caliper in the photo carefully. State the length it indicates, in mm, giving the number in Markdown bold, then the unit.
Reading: **83.73** mm
